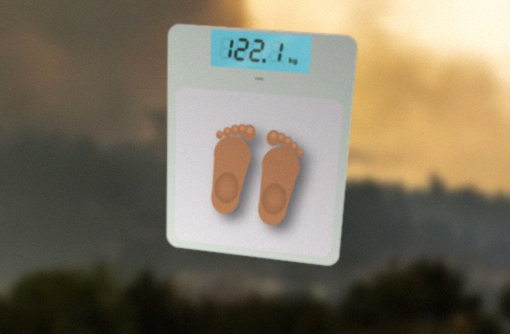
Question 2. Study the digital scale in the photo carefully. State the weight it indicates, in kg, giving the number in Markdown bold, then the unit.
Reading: **122.1** kg
